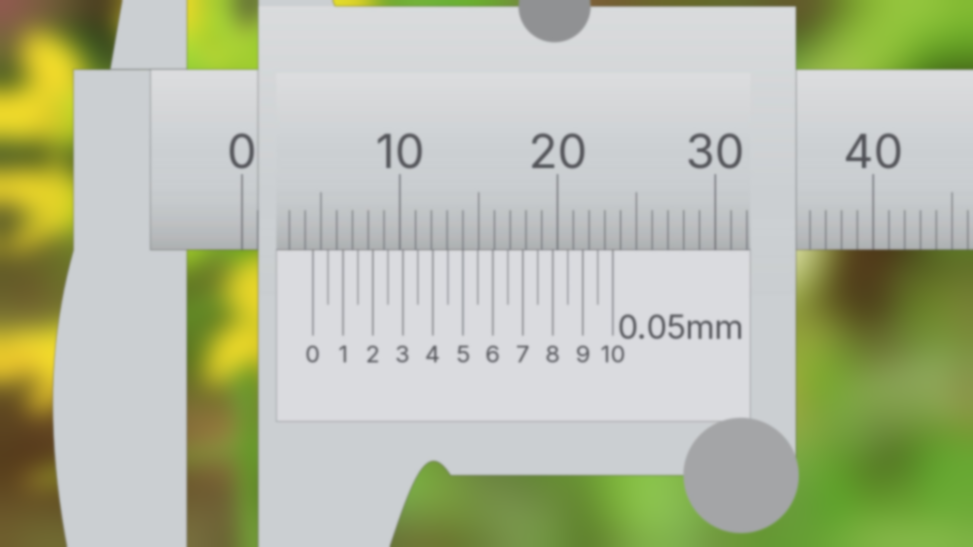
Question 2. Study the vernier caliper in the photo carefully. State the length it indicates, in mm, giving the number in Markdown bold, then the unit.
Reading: **4.5** mm
